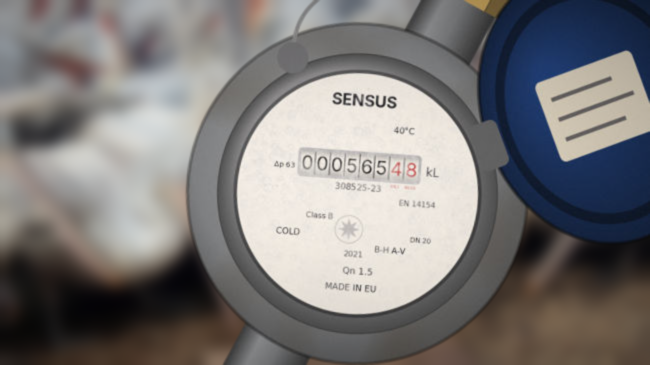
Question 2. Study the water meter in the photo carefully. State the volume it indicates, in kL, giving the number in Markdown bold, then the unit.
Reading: **565.48** kL
